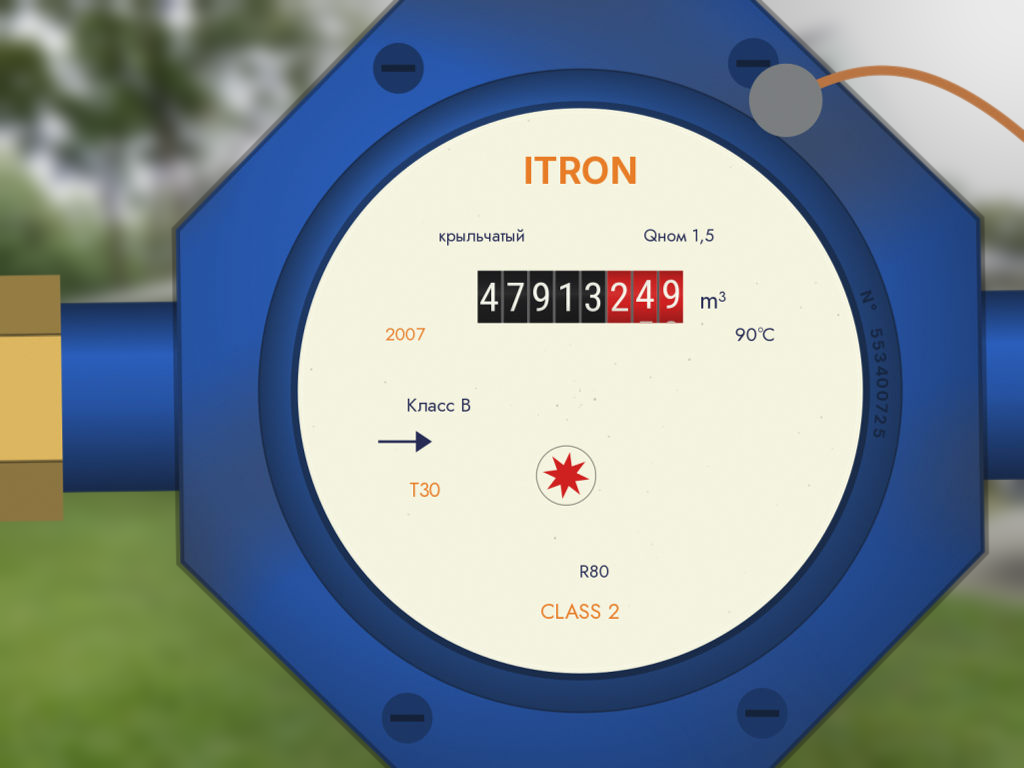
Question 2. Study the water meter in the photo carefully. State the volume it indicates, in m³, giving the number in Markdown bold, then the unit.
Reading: **47913.249** m³
